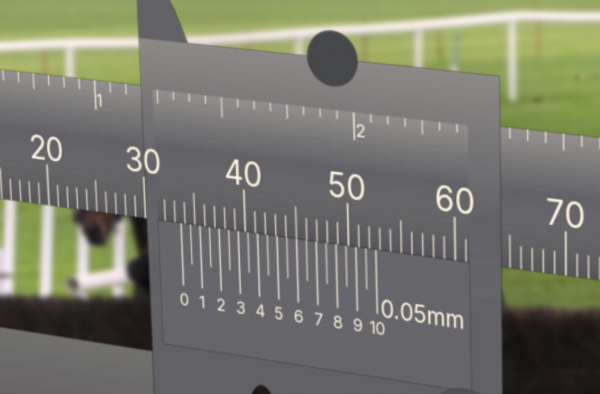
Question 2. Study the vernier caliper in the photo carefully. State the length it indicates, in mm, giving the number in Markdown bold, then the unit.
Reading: **33.6** mm
